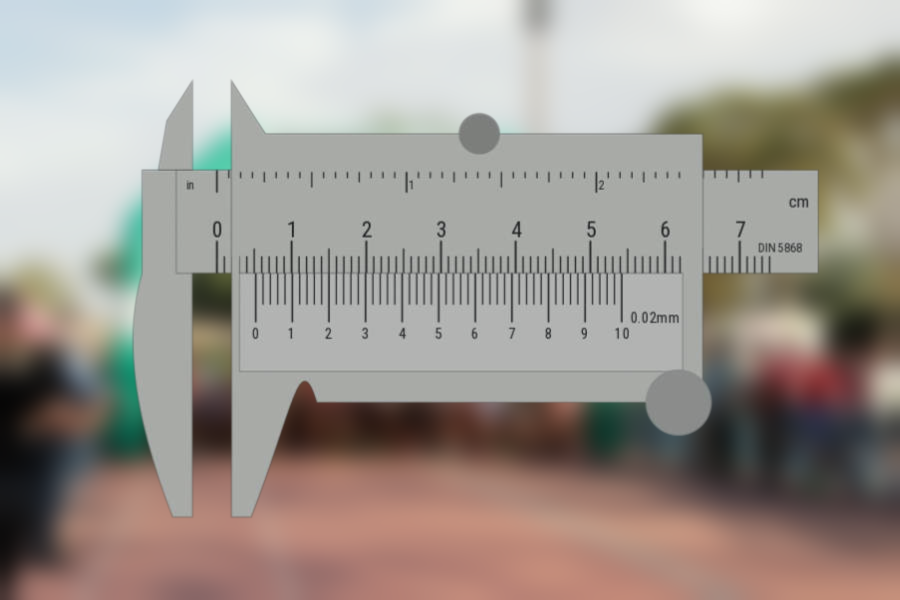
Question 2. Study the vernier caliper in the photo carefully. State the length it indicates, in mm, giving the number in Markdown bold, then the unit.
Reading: **5.2** mm
